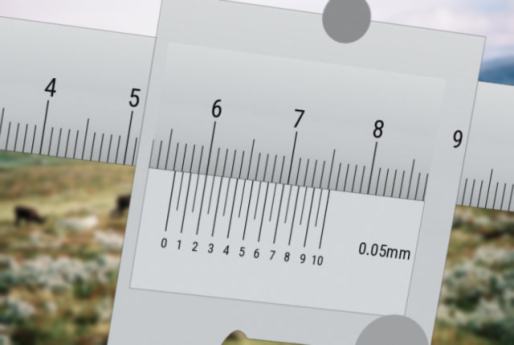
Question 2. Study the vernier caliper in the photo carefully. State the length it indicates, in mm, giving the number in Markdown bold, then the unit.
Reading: **56.2** mm
